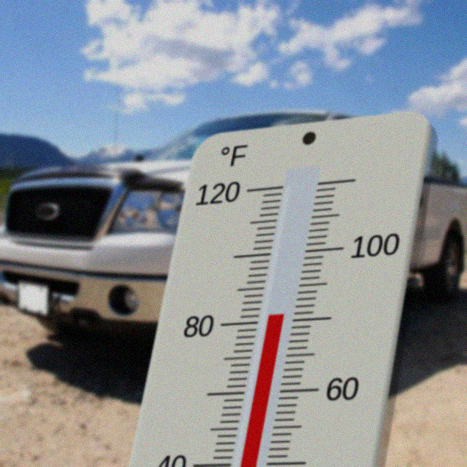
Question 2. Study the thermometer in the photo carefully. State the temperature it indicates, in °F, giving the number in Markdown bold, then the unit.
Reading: **82** °F
